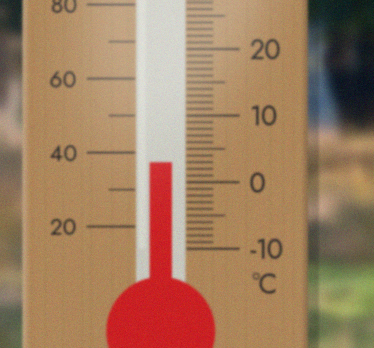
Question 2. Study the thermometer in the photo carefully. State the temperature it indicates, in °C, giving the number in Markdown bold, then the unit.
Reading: **3** °C
